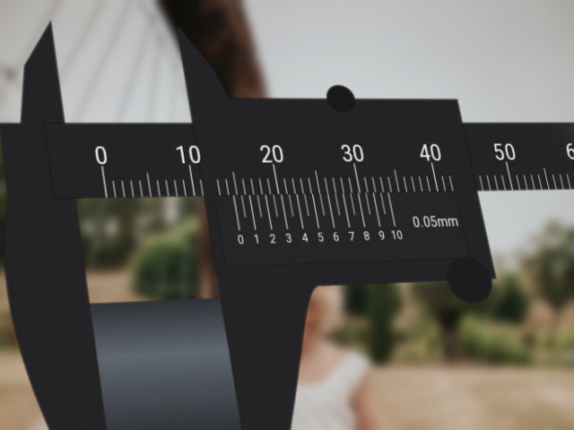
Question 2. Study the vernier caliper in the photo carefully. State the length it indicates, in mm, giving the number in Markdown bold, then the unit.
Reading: **14.6** mm
